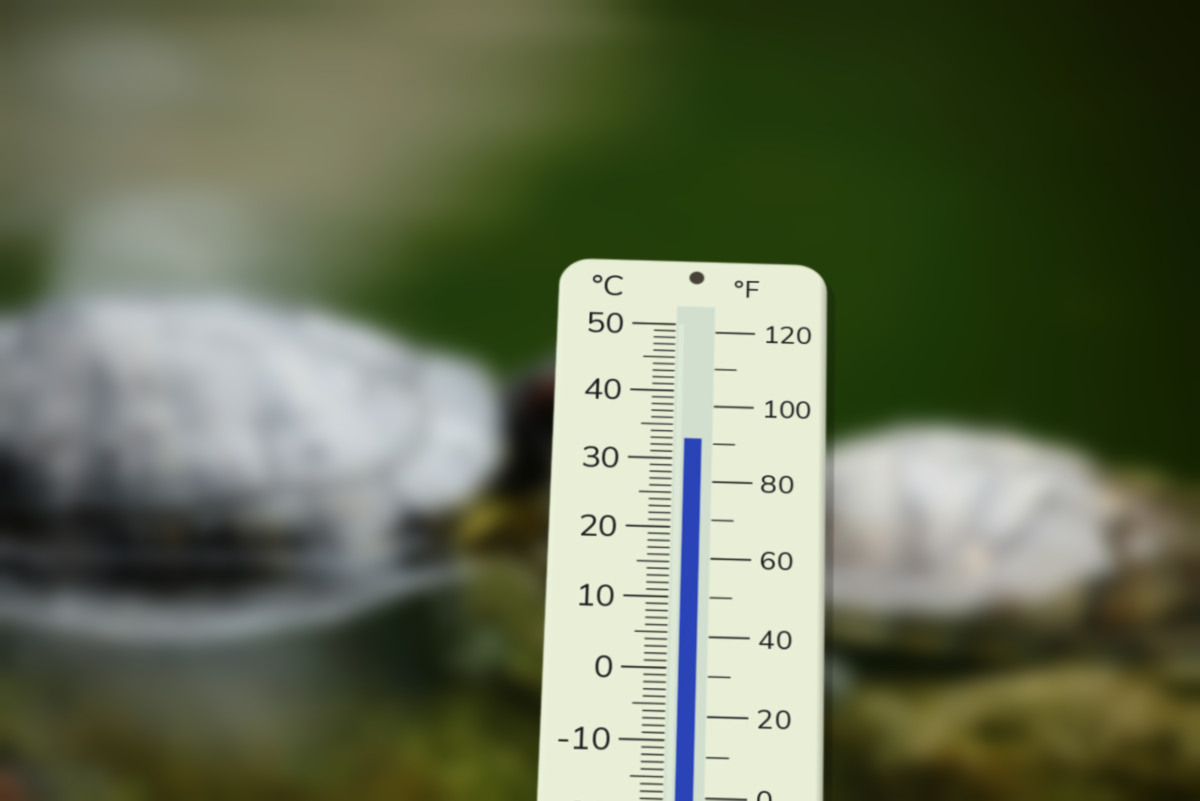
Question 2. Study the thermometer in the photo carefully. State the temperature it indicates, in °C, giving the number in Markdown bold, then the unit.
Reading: **33** °C
